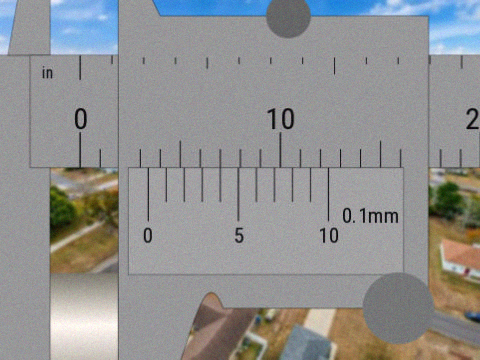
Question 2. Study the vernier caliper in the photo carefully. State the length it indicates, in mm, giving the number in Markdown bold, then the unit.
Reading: **3.4** mm
